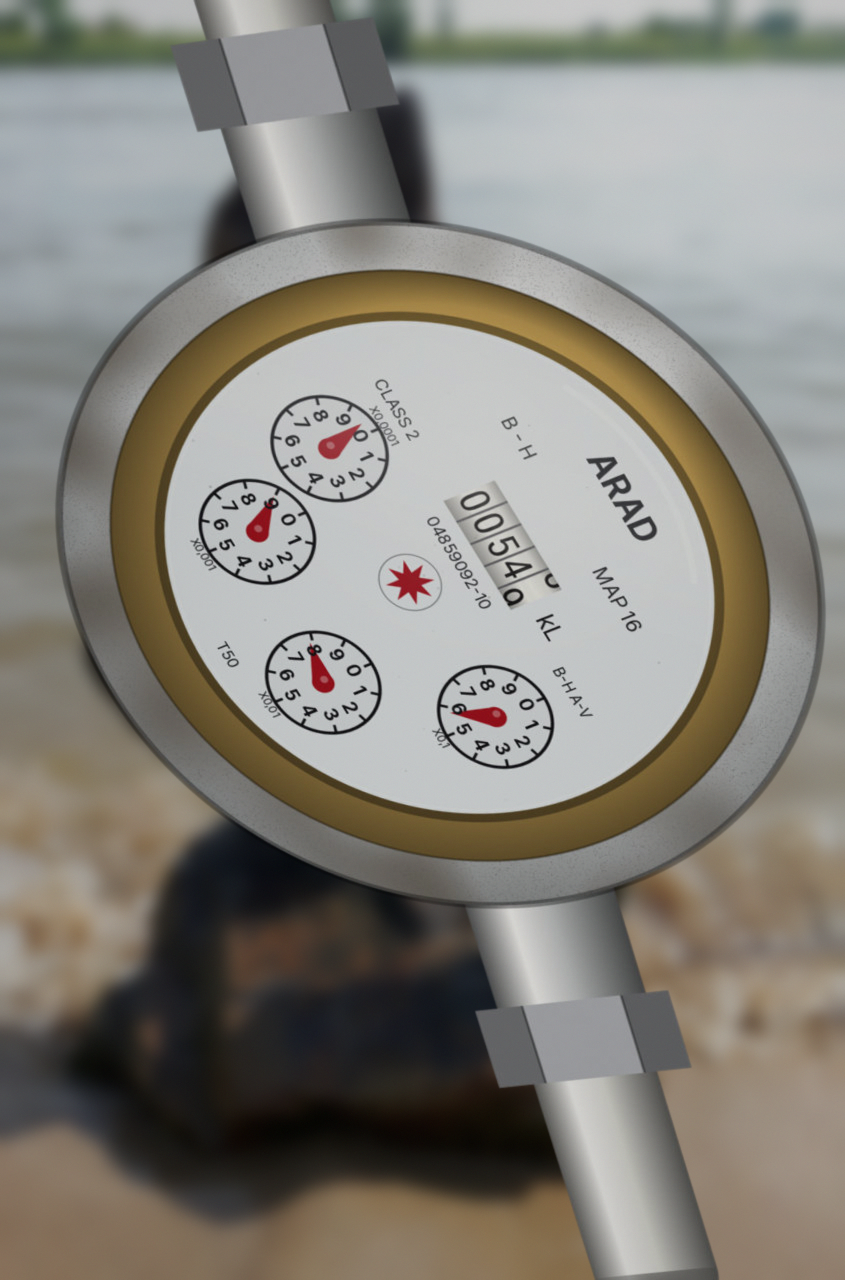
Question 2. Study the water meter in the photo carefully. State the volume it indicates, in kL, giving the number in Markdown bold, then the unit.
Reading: **548.5789** kL
